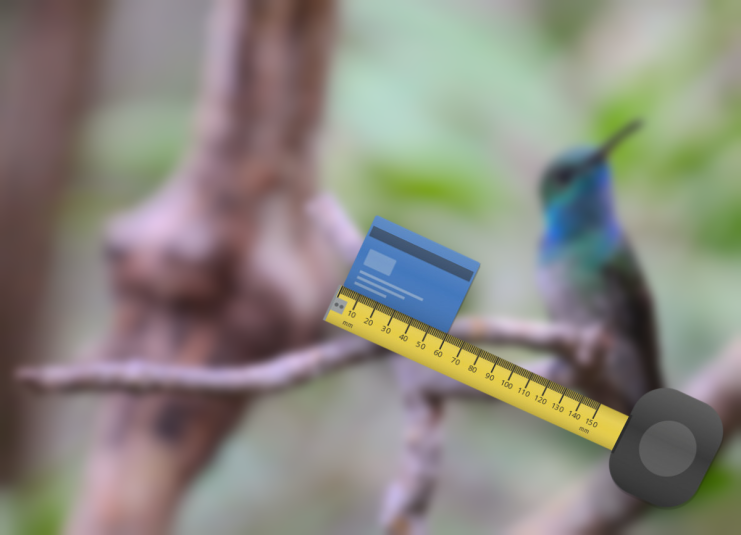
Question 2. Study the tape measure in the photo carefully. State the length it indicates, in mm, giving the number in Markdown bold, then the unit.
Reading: **60** mm
